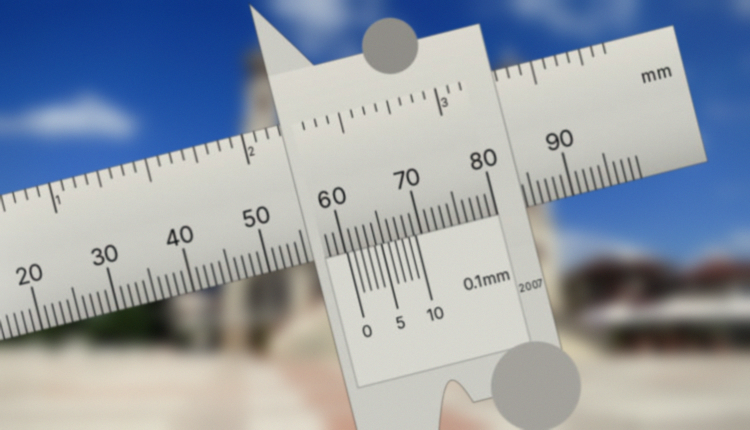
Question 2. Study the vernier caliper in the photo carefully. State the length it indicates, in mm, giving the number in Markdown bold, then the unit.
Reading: **60.2** mm
